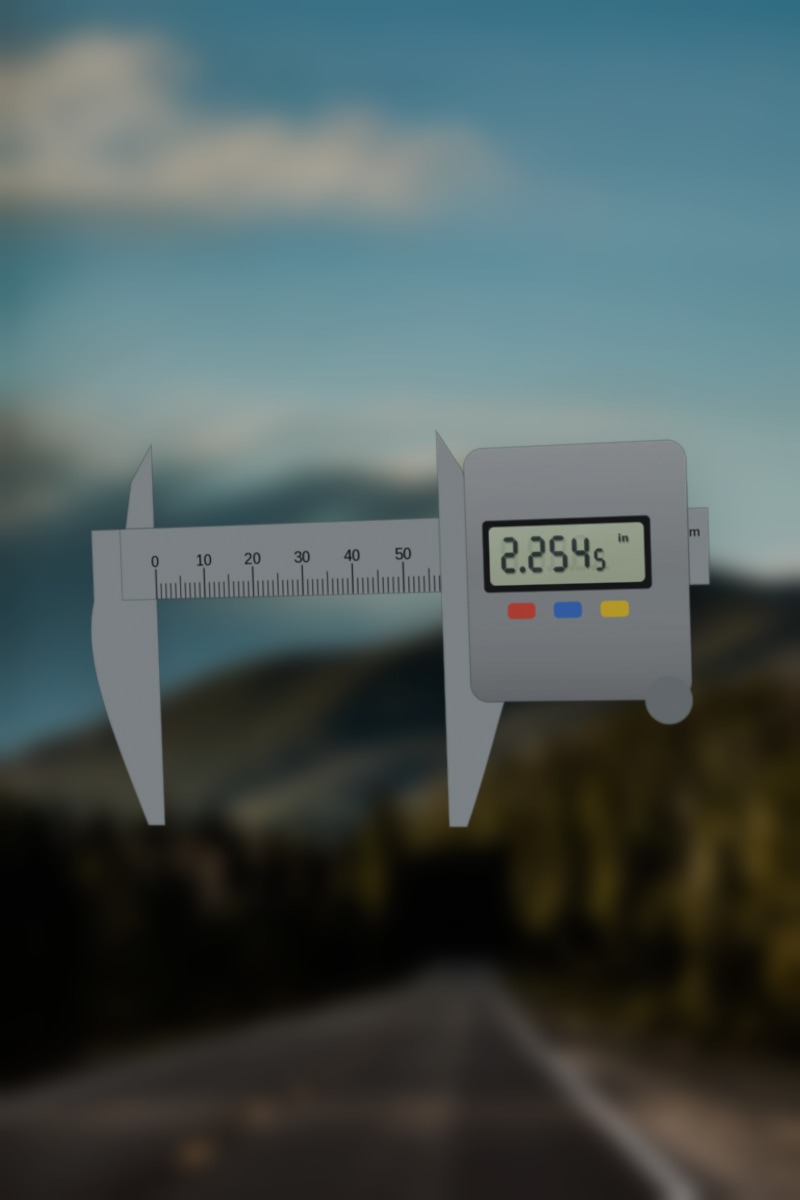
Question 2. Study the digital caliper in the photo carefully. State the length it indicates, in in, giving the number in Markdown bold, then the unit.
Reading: **2.2545** in
